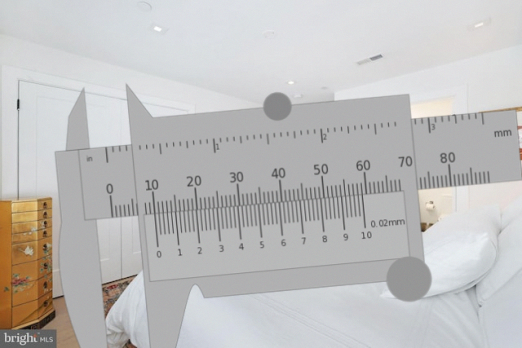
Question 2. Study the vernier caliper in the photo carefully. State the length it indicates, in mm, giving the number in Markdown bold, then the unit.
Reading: **10.0** mm
